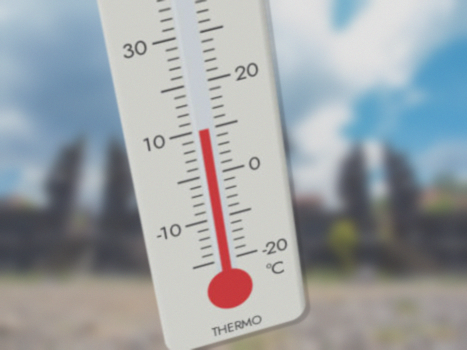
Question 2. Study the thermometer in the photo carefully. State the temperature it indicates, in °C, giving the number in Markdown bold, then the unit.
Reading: **10** °C
